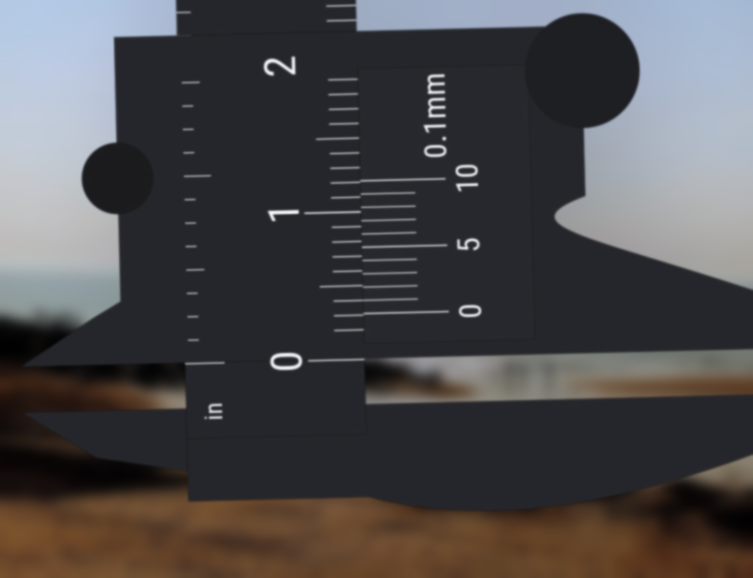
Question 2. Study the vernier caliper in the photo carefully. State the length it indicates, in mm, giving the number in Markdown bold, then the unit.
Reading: **3.1** mm
